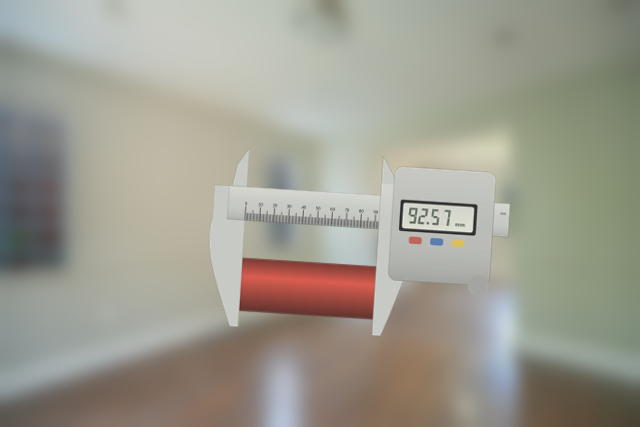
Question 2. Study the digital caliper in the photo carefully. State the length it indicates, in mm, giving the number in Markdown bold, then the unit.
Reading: **92.57** mm
